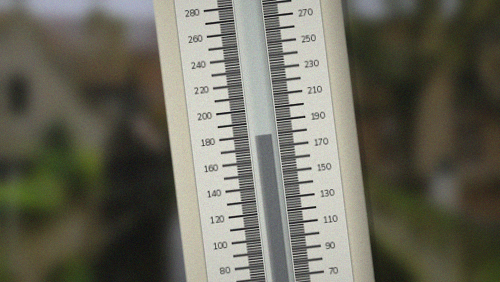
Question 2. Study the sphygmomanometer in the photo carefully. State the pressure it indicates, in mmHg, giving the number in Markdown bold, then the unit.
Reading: **180** mmHg
